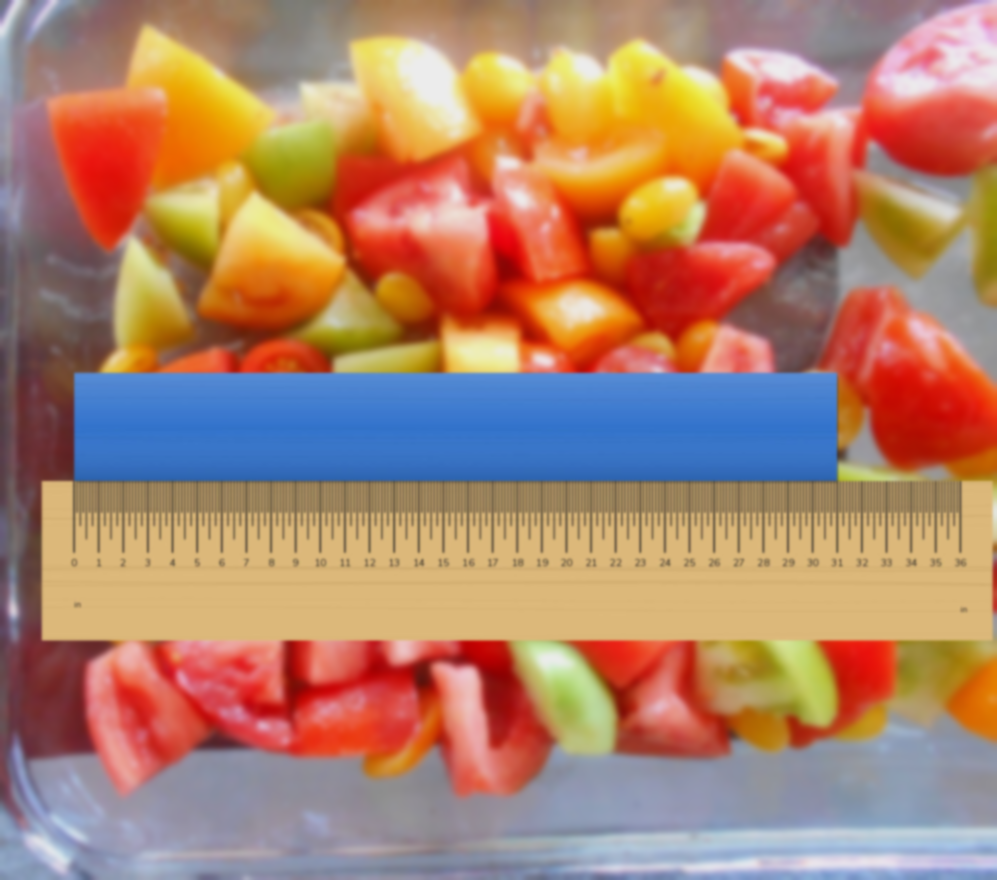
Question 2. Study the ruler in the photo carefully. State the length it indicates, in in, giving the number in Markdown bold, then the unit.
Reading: **31** in
